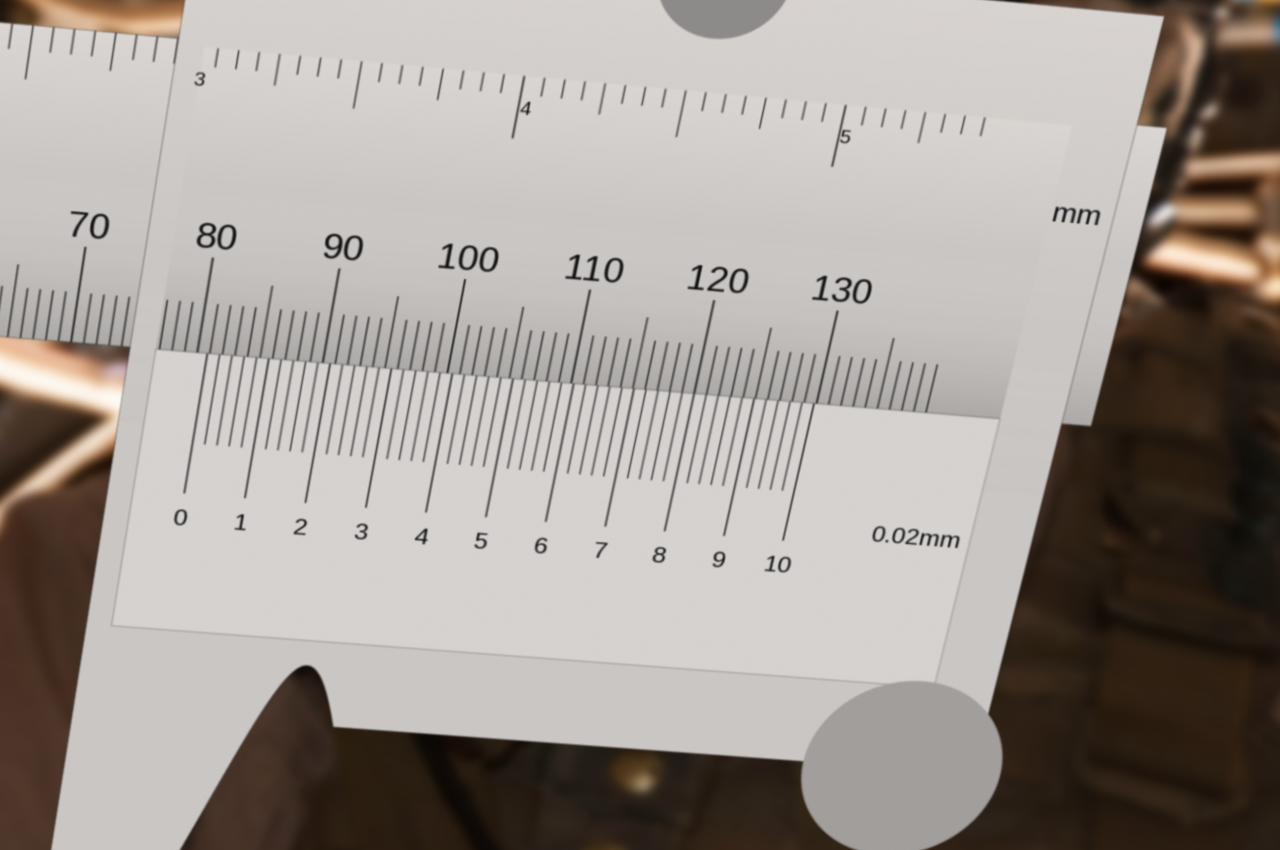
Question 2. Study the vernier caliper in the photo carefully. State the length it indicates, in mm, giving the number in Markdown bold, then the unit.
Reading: **80.8** mm
